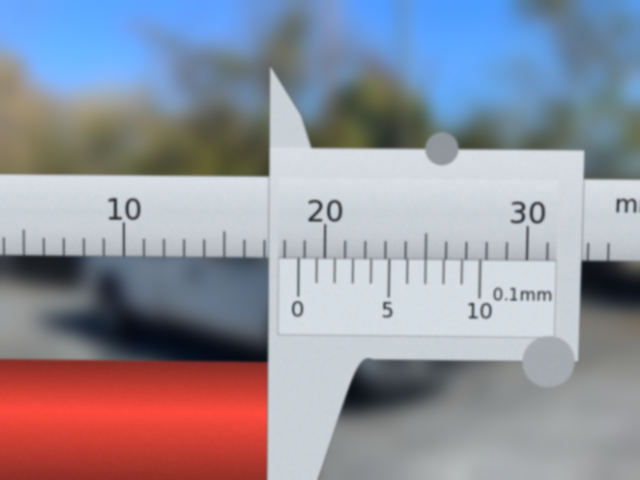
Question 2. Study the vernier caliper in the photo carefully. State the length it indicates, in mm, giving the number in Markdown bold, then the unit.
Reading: **18.7** mm
